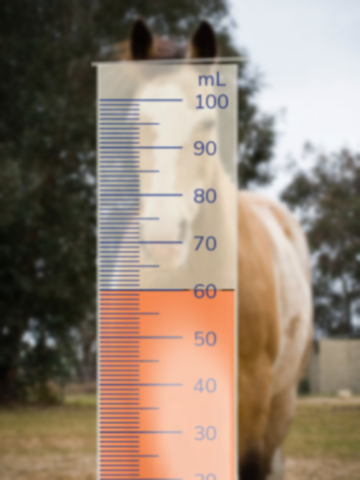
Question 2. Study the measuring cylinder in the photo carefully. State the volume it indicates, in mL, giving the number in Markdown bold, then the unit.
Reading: **60** mL
